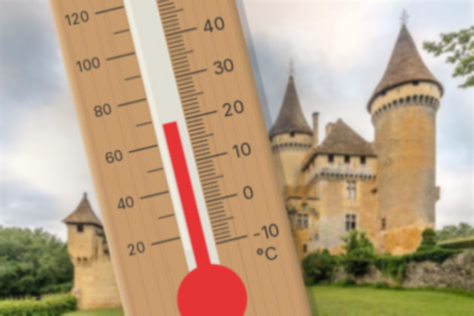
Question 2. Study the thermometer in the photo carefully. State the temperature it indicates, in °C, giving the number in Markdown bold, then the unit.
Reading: **20** °C
